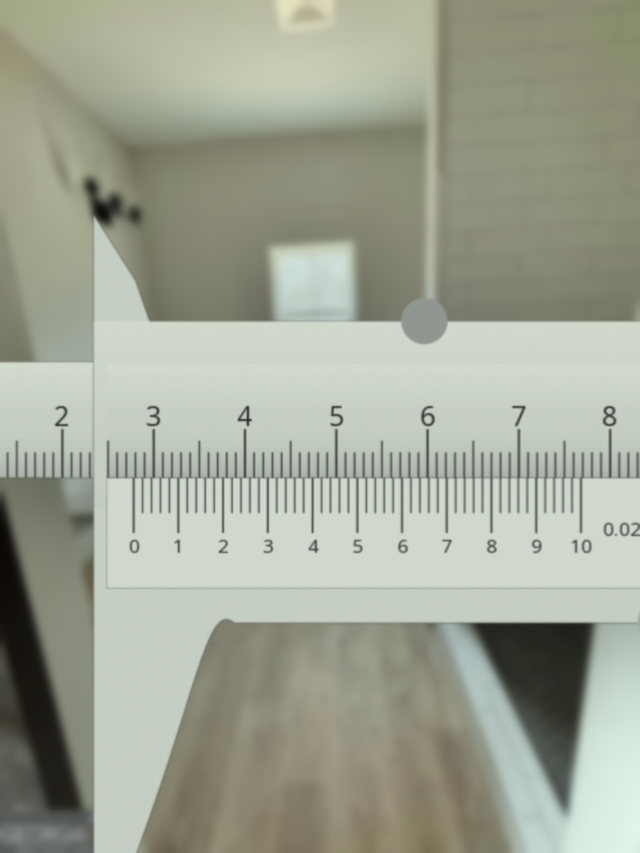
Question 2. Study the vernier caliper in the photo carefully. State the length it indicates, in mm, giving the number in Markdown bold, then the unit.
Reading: **27.8** mm
